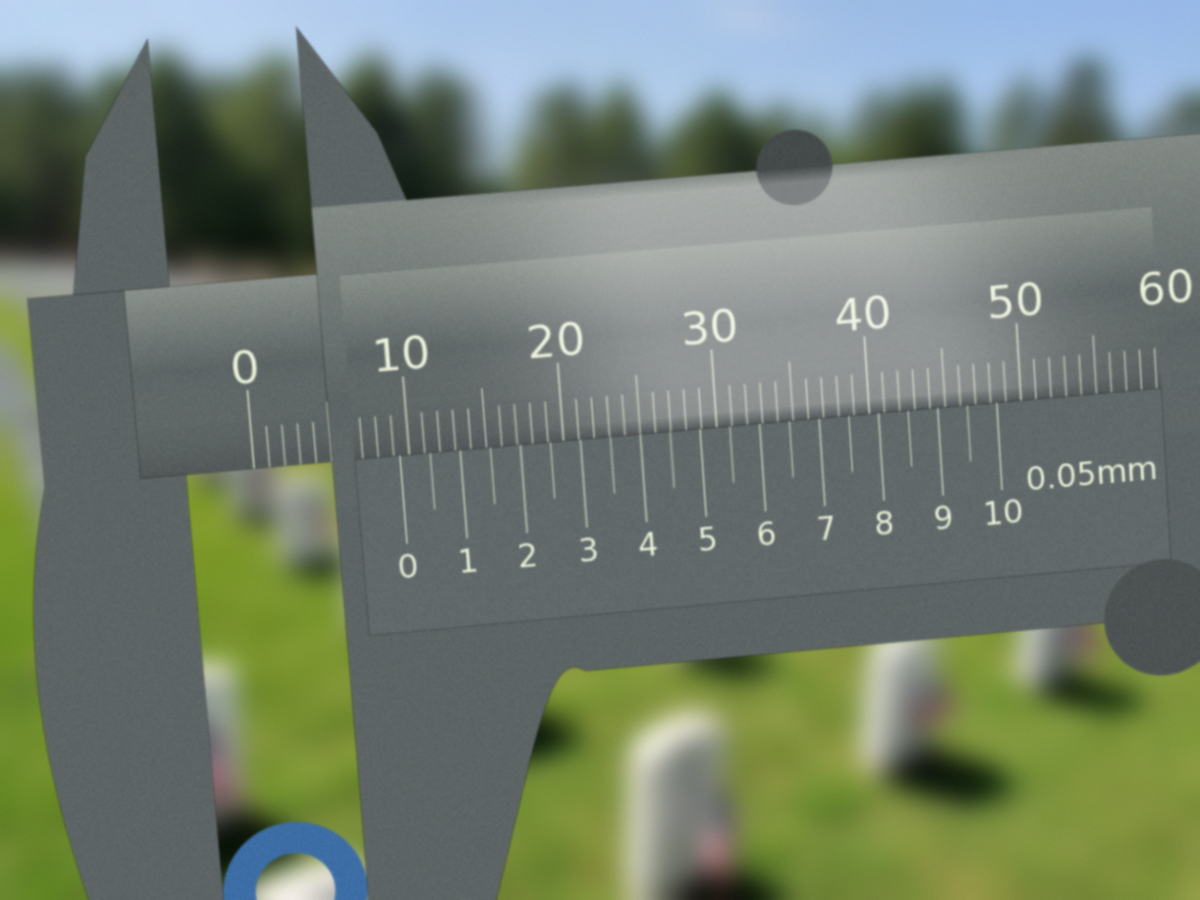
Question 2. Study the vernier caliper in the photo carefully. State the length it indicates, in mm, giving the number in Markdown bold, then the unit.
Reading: **9.4** mm
